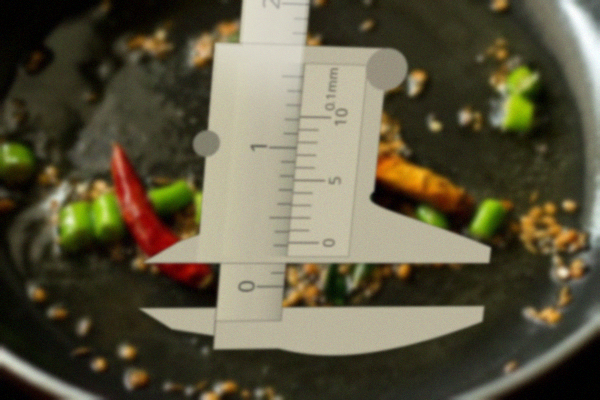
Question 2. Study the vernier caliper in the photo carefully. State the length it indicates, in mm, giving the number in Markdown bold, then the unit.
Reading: **3.2** mm
